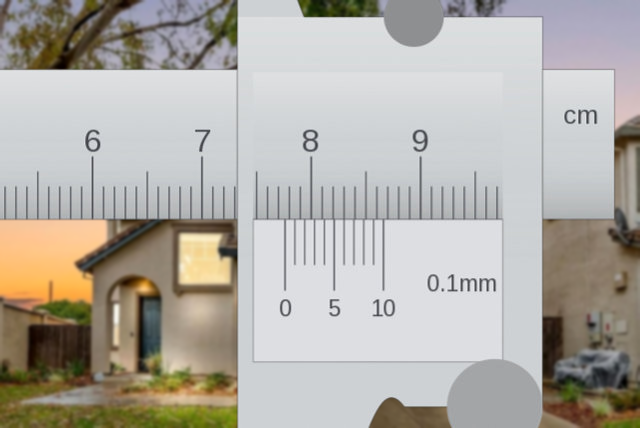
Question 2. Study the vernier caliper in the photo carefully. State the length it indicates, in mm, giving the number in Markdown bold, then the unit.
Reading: **77.6** mm
